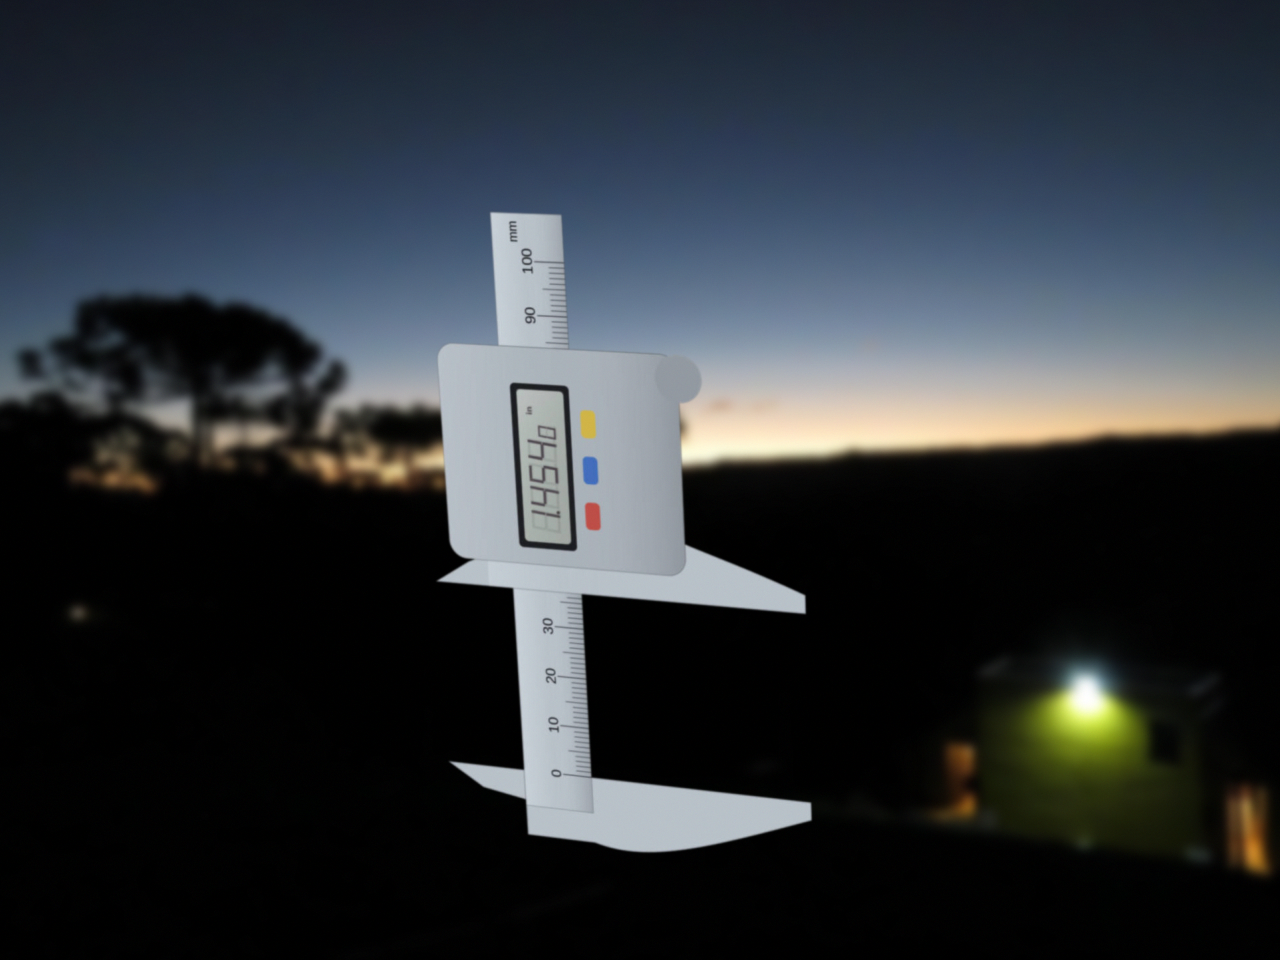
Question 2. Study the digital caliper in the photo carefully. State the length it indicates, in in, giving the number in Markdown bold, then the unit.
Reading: **1.4540** in
